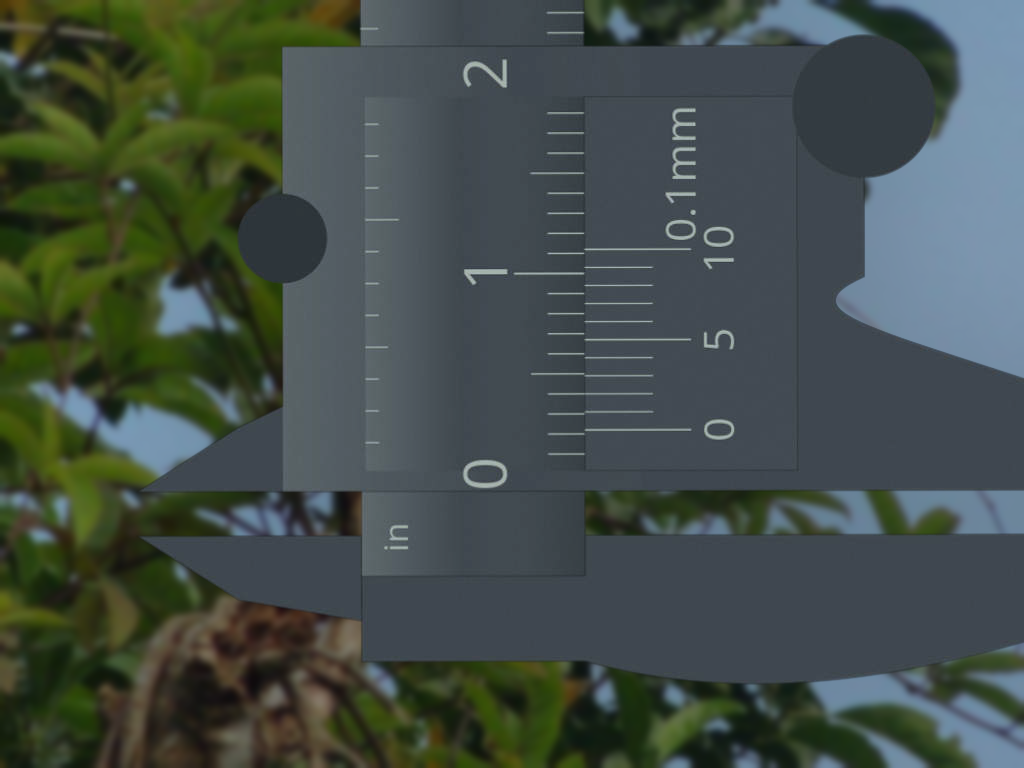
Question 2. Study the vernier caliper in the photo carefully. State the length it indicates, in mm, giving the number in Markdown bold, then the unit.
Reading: **2.2** mm
